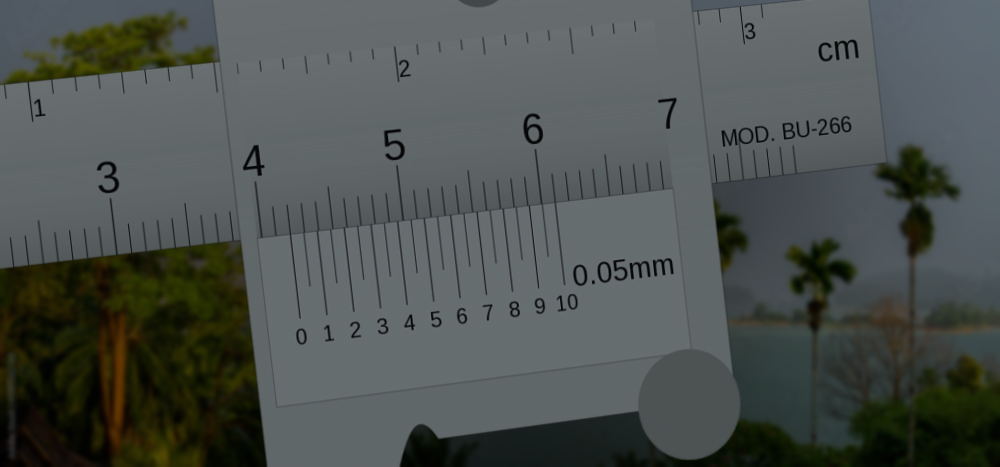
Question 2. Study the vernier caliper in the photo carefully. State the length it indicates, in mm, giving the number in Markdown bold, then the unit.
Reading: **42.0** mm
